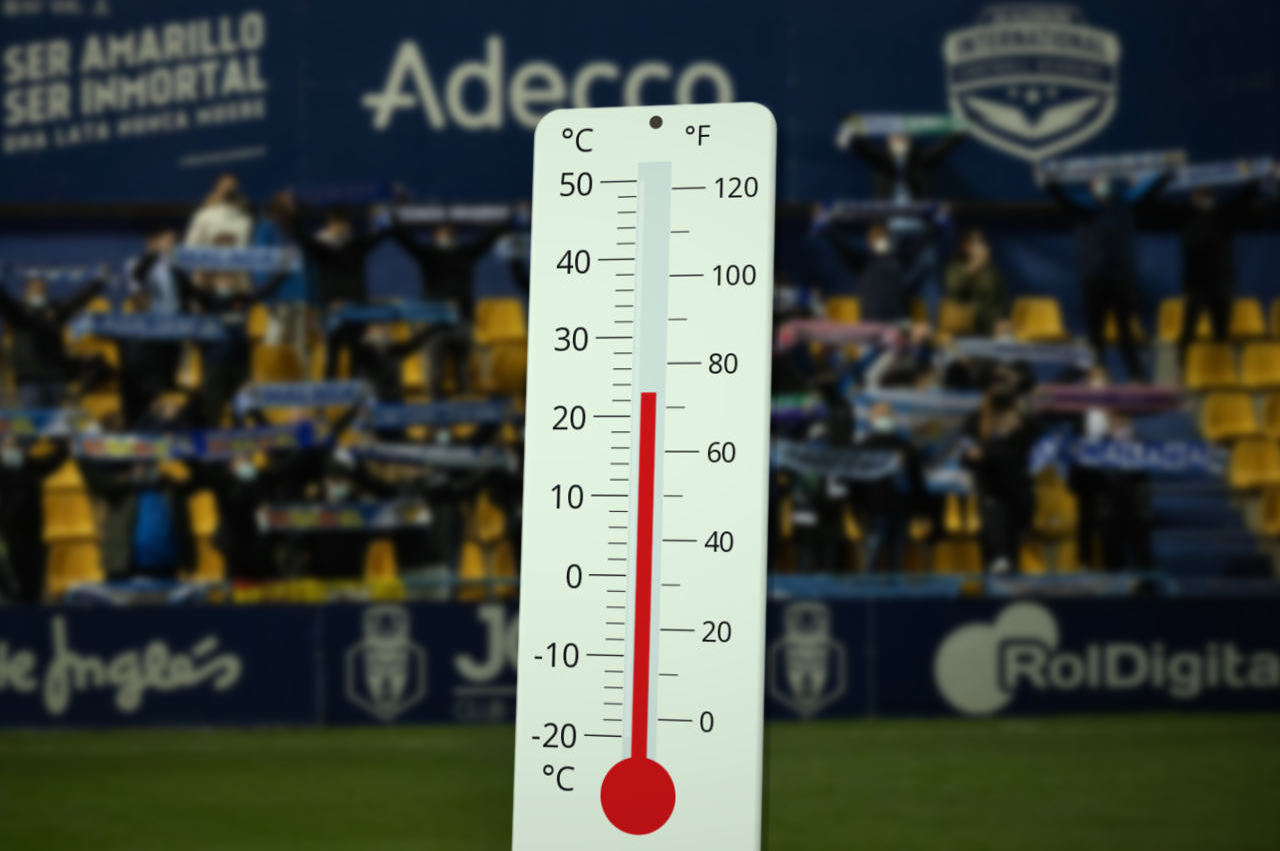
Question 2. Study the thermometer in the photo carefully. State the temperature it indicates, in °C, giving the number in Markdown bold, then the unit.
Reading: **23** °C
